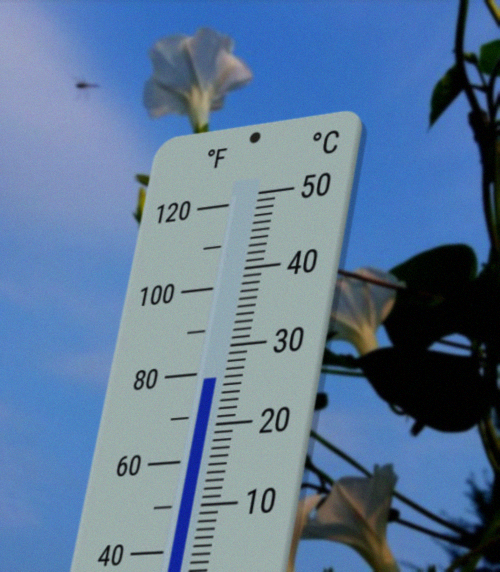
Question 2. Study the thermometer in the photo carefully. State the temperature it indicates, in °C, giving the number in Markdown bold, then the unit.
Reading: **26** °C
